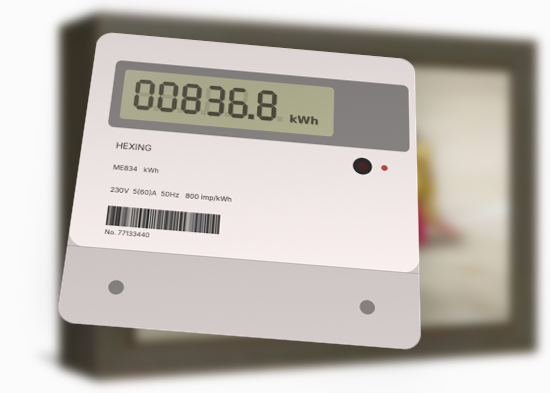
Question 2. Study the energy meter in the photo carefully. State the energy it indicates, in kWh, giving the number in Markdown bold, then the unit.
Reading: **836.8** kWh
